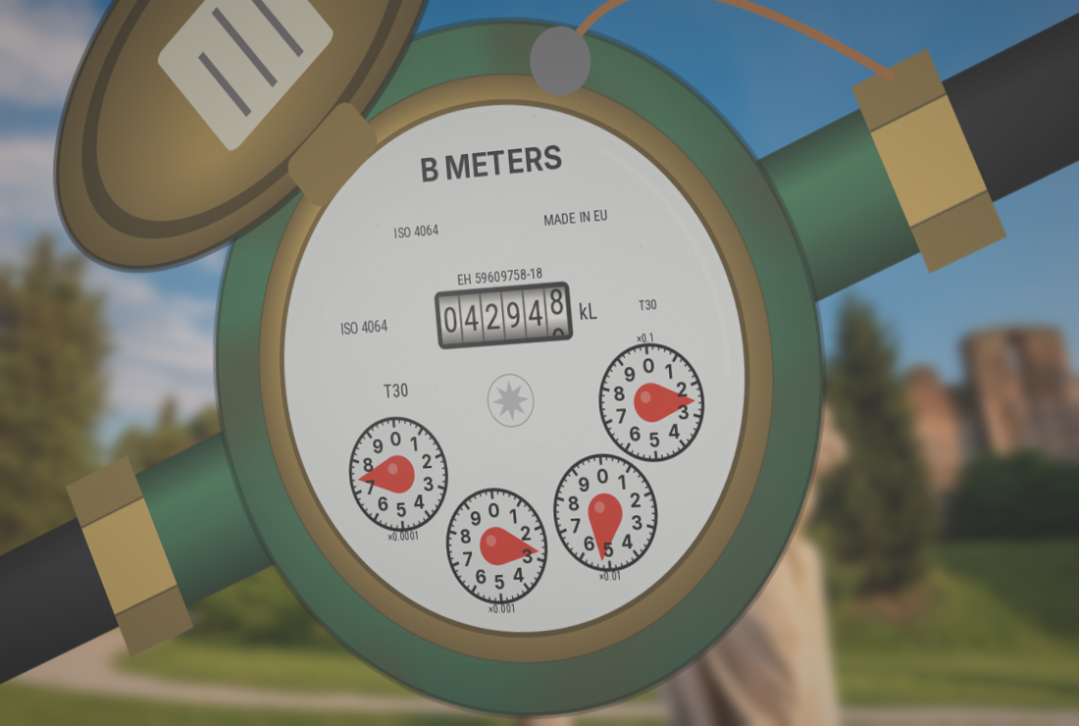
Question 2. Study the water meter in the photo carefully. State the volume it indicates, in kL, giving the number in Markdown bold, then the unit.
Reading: **42948.2527** kL
